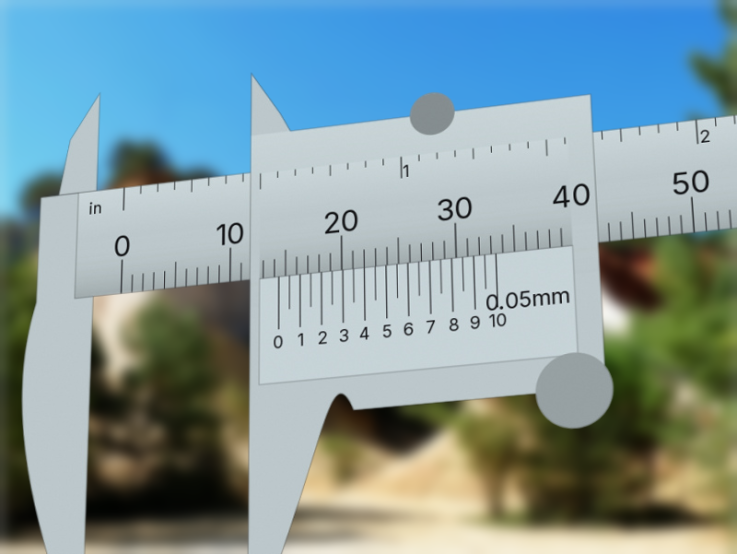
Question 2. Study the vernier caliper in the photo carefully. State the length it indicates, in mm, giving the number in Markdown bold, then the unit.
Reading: **14.4** mm
